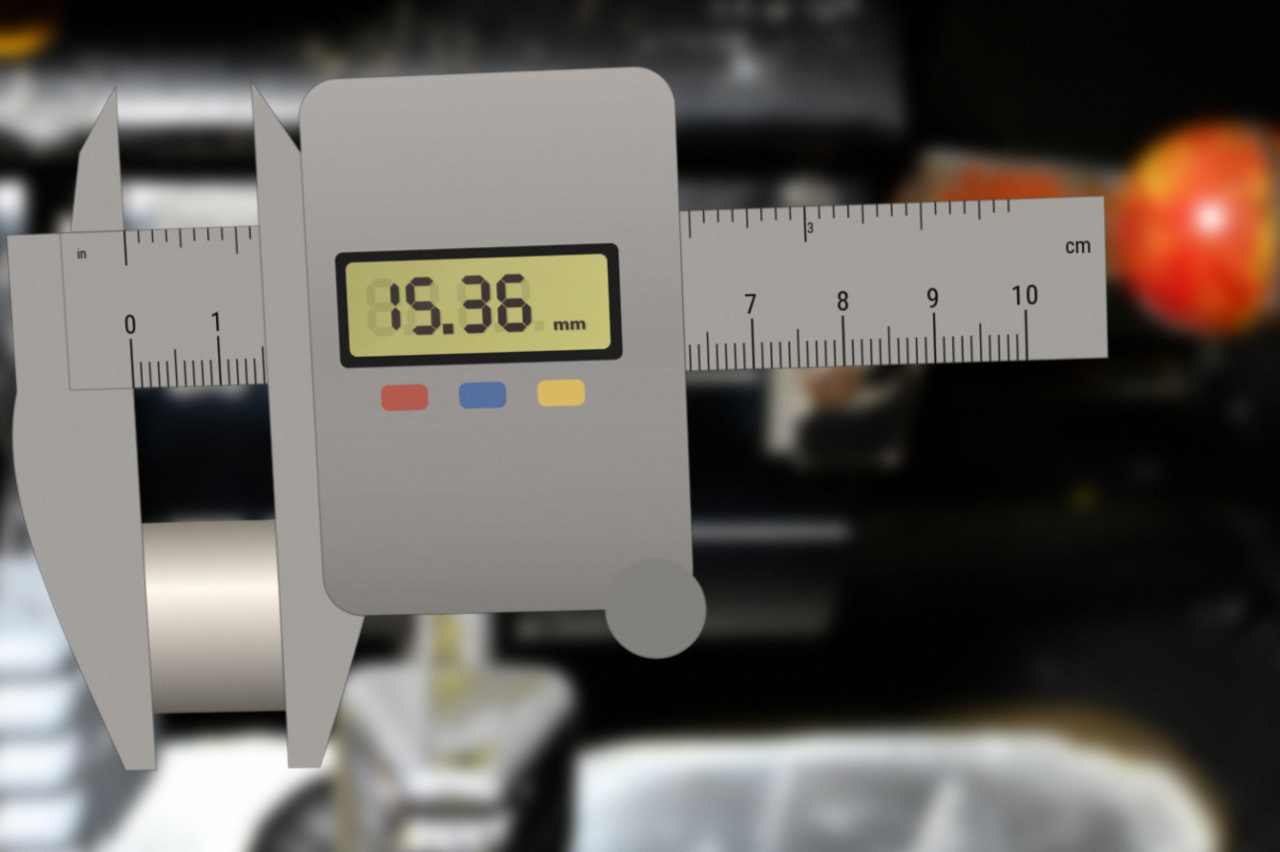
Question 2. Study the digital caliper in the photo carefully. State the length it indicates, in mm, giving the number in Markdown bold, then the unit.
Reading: **15.36** mm
